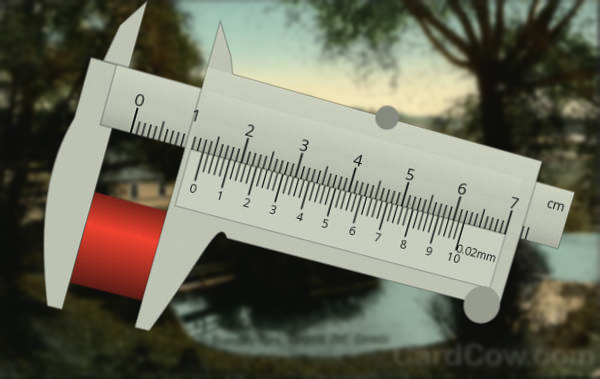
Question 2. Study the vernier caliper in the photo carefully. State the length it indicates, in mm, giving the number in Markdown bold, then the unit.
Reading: **13.0** mm
